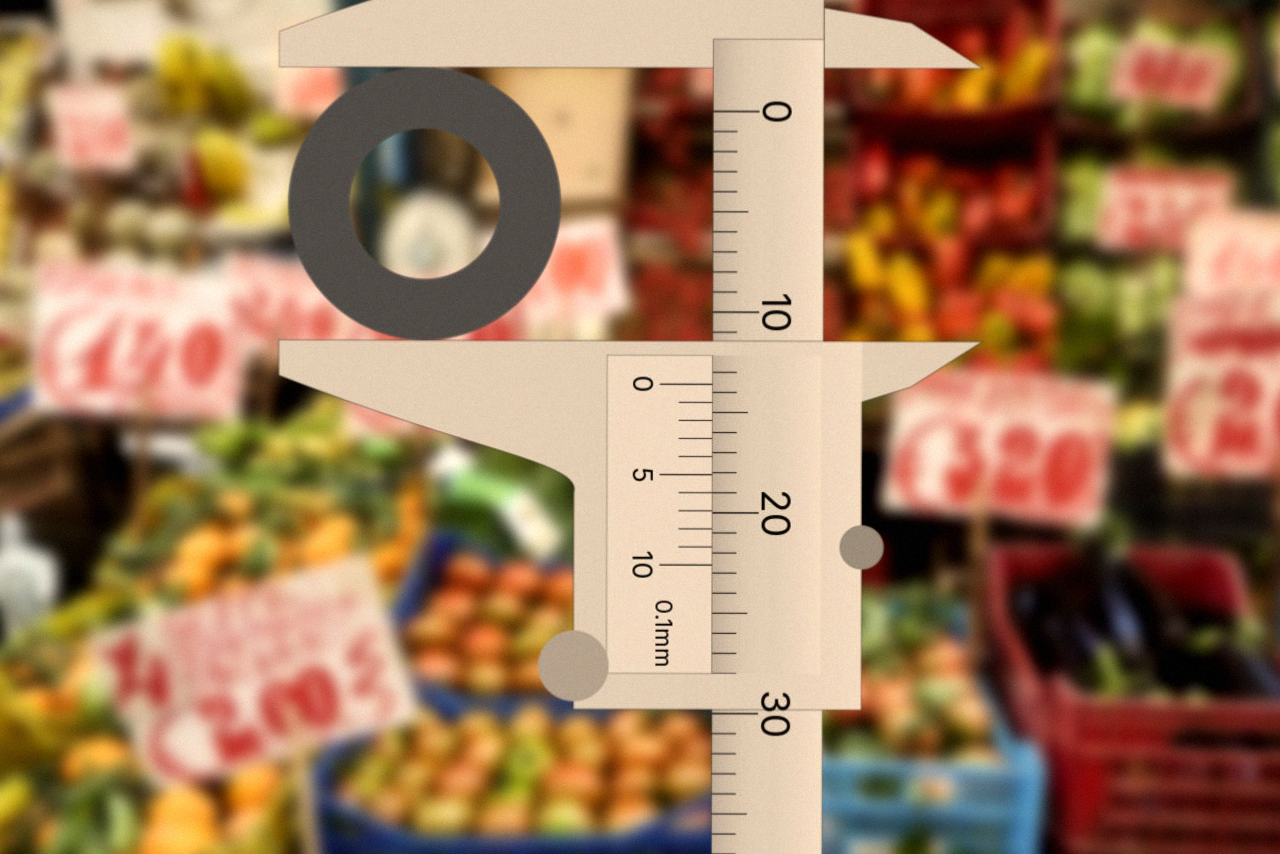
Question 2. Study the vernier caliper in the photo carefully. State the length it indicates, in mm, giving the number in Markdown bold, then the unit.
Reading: **13.6** mm
